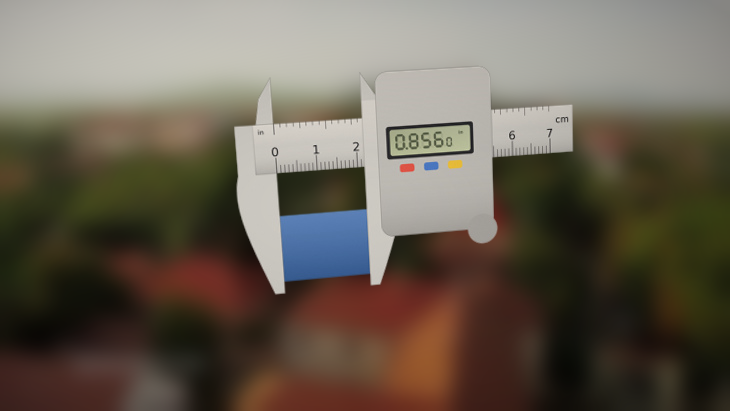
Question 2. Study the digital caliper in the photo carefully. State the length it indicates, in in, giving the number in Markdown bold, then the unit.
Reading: **0.8560** in
